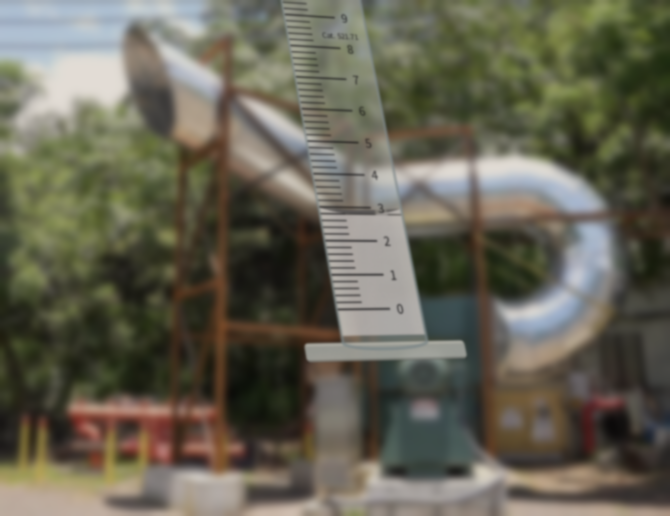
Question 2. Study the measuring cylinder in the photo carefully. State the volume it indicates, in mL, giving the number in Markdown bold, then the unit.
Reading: **2.8** mL
